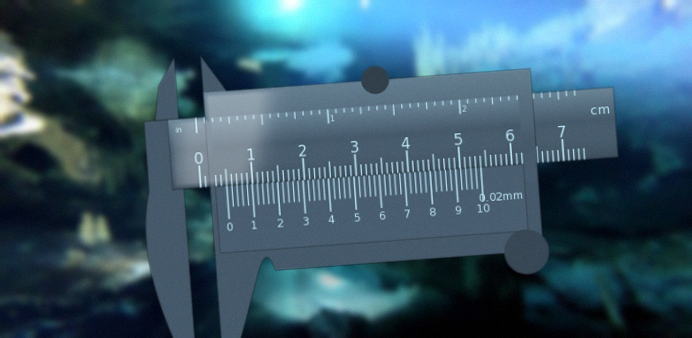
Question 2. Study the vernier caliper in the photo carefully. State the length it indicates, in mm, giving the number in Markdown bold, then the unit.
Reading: **5.0** mm
